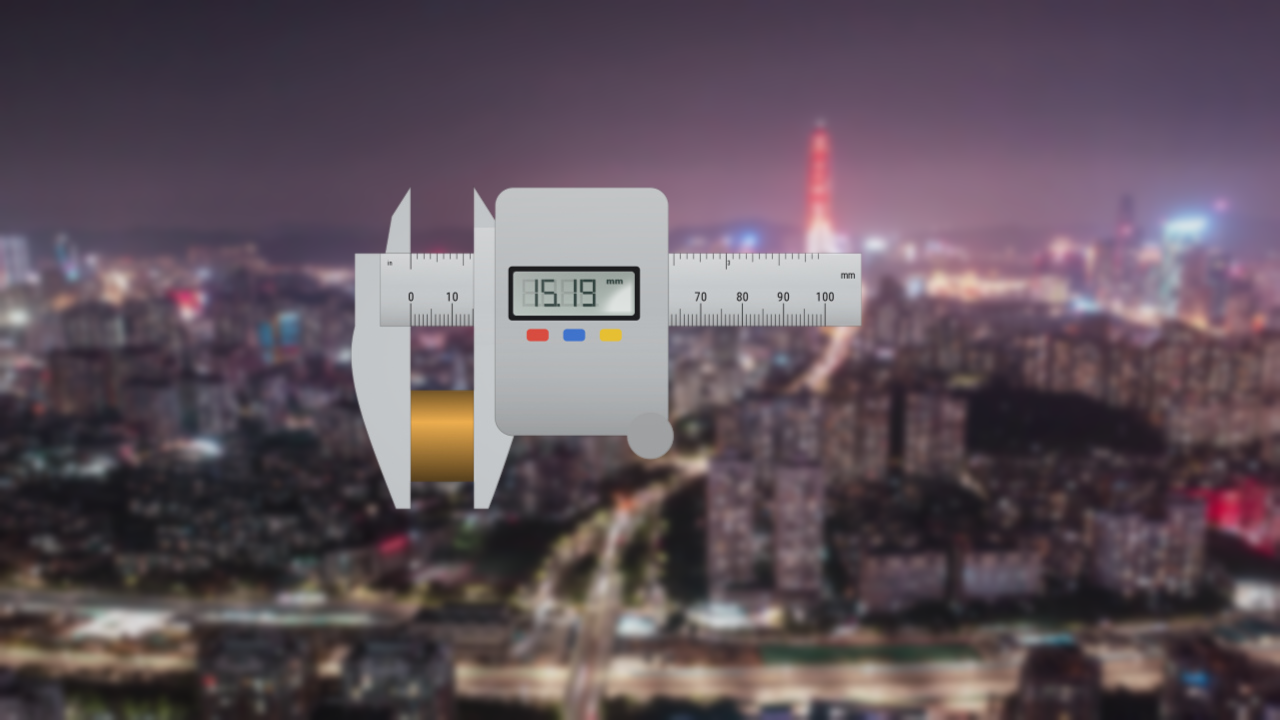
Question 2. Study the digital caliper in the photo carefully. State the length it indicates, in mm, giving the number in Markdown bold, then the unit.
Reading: **15.19** mm
